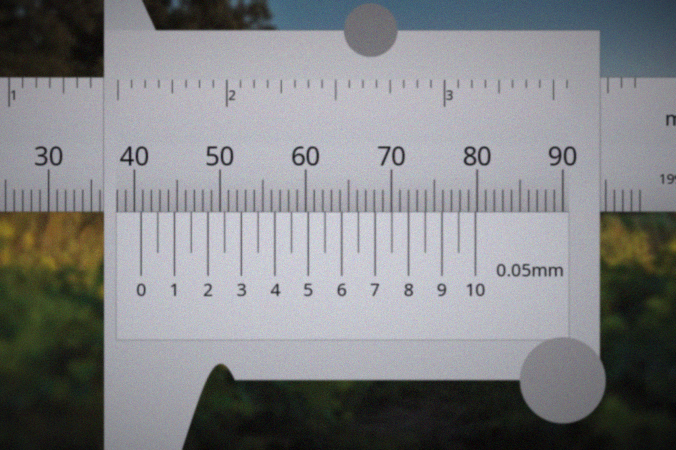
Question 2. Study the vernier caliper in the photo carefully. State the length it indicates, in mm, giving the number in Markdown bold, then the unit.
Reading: **40.8** mm
